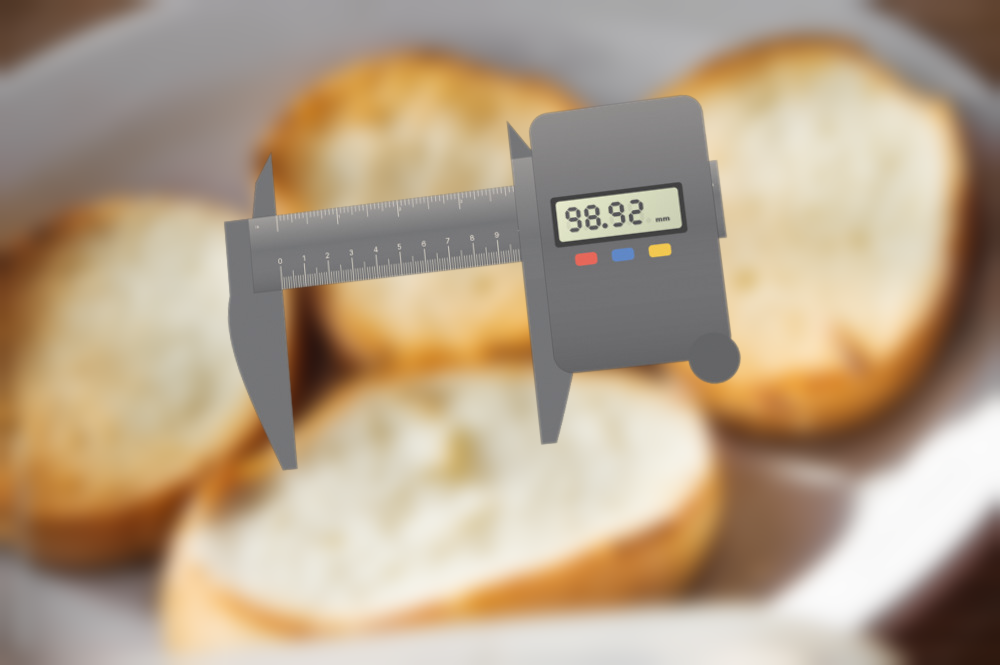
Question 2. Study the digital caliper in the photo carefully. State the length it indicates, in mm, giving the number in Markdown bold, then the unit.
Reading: **98.92** mm
